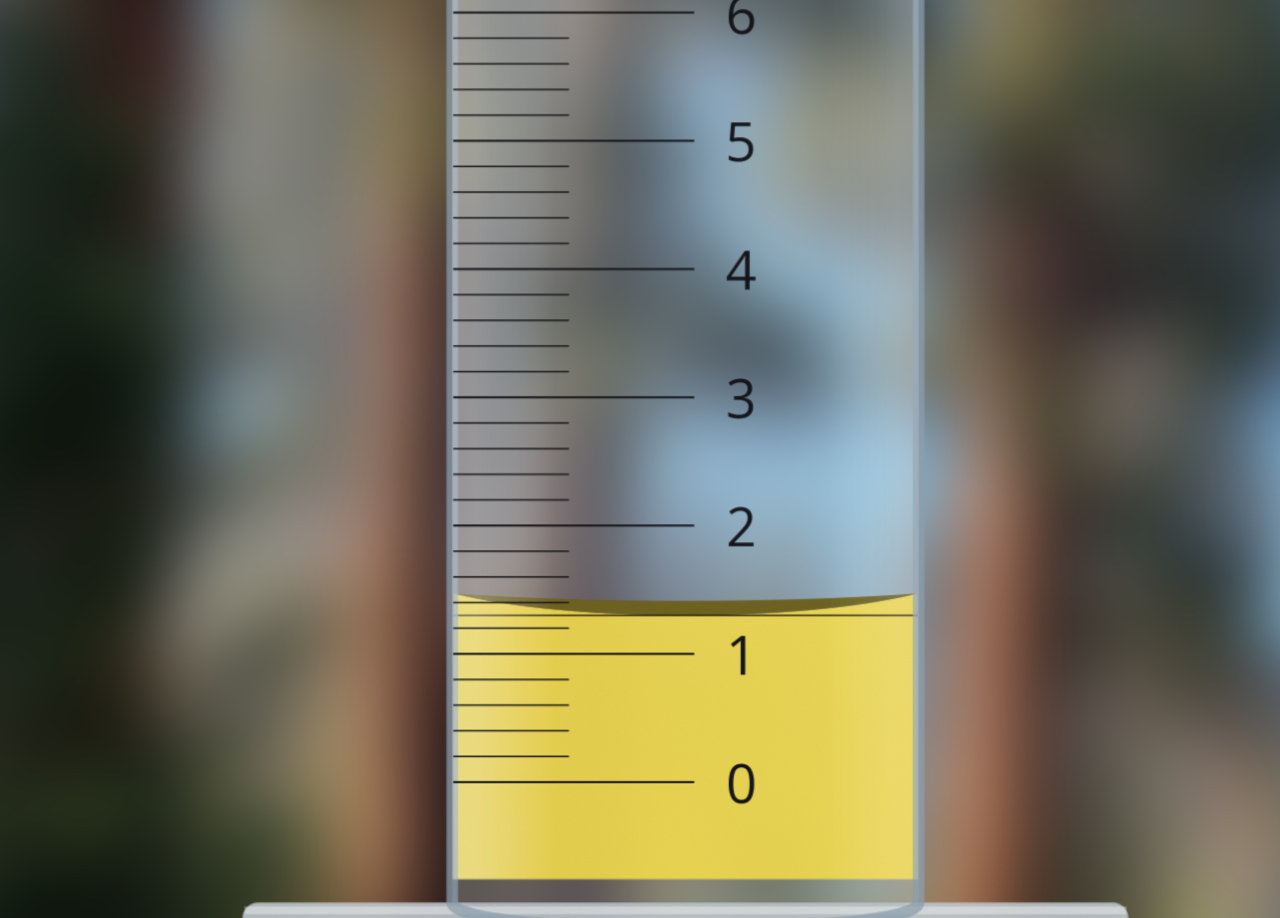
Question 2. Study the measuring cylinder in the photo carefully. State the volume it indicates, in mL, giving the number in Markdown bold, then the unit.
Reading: **1.3** mL
